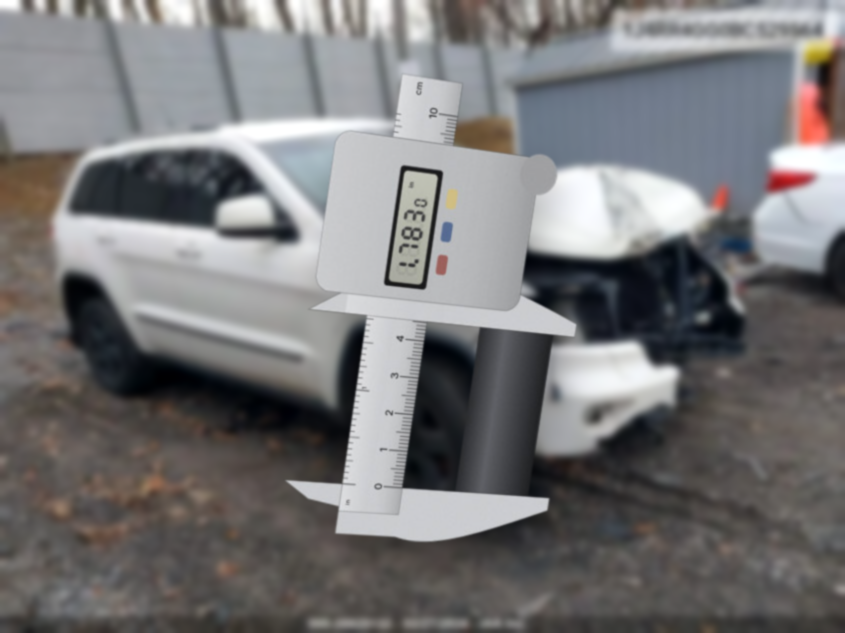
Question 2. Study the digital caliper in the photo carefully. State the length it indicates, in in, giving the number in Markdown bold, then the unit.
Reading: **1.7830** in
